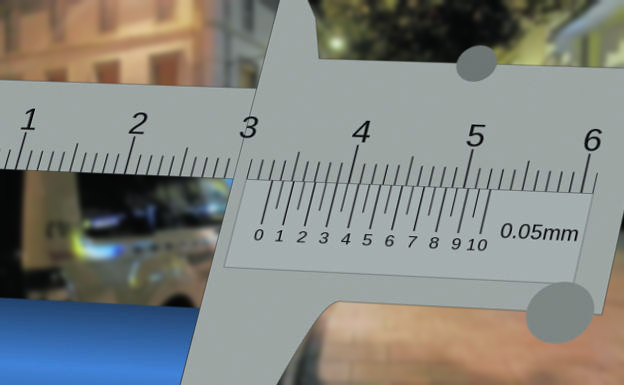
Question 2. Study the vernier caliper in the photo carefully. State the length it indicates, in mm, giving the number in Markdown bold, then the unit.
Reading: **33.3** mm
